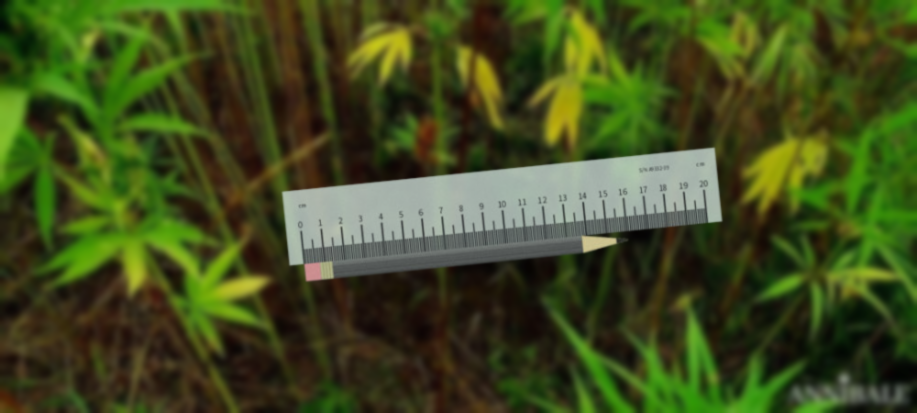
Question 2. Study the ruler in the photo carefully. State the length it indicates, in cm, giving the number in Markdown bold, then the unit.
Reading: **16** cm
